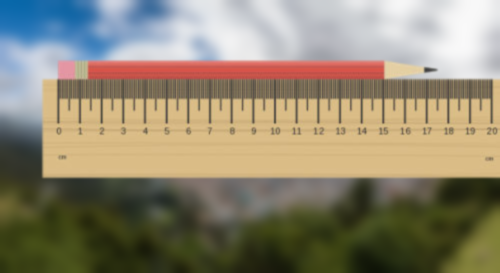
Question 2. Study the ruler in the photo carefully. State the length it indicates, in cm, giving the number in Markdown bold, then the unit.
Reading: **17.5** cm
